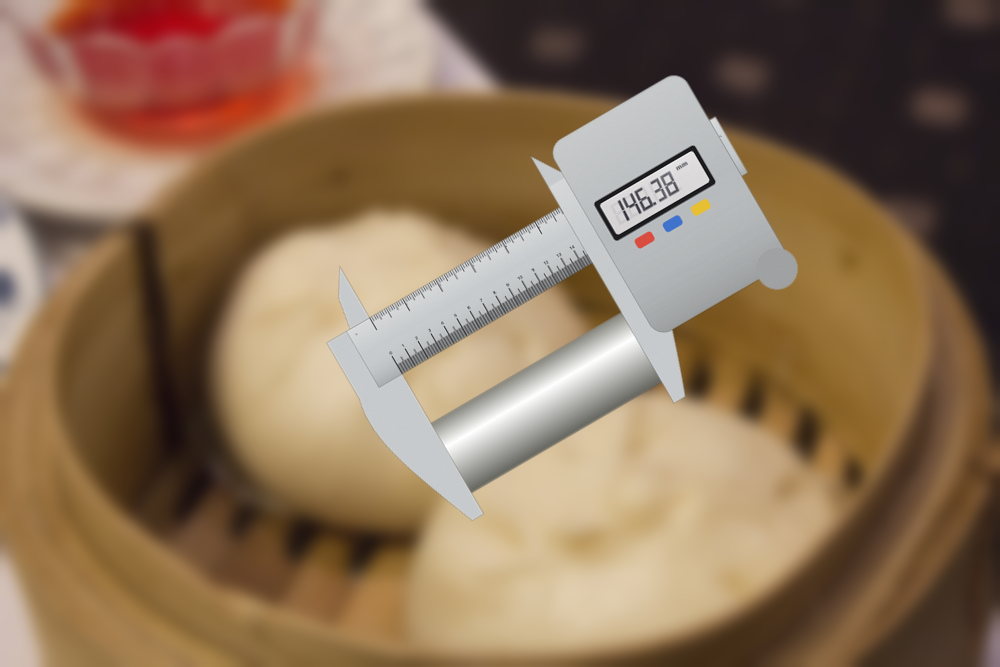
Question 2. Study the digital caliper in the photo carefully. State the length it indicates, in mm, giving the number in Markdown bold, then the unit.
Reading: **146.38** mm
